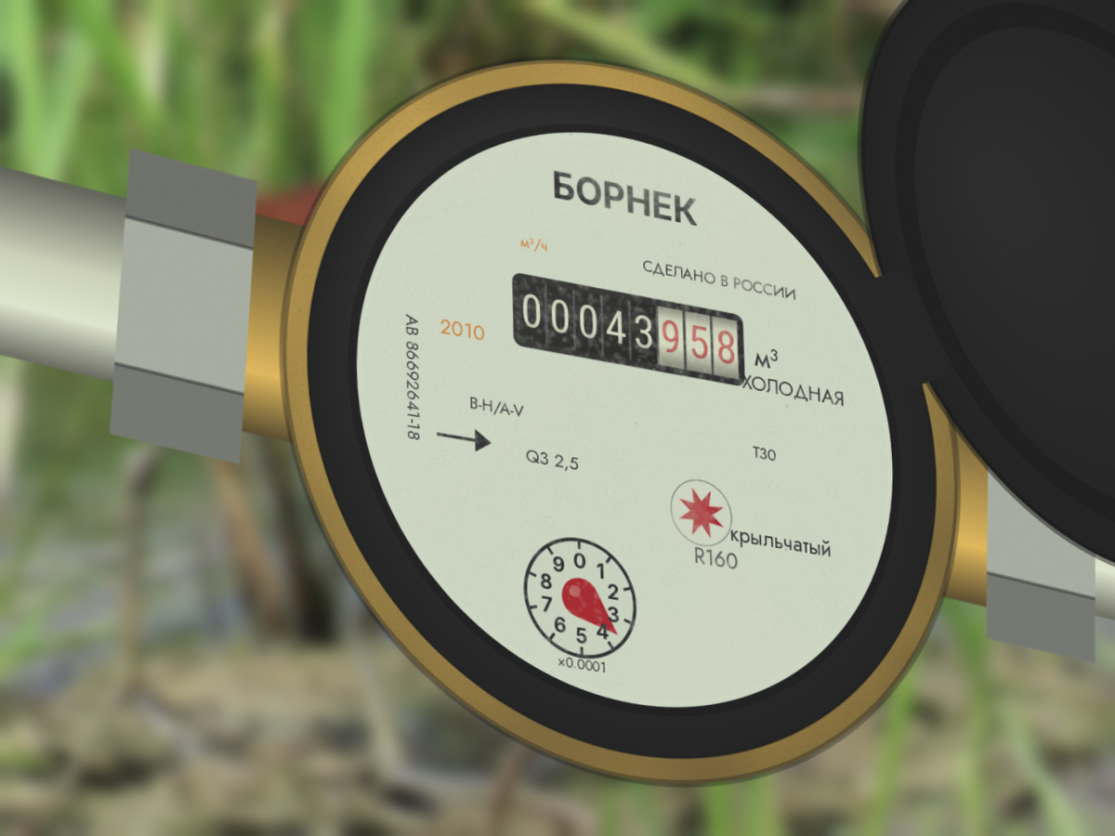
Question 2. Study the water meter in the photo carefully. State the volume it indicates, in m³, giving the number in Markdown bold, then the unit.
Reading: **43.9583** m³
